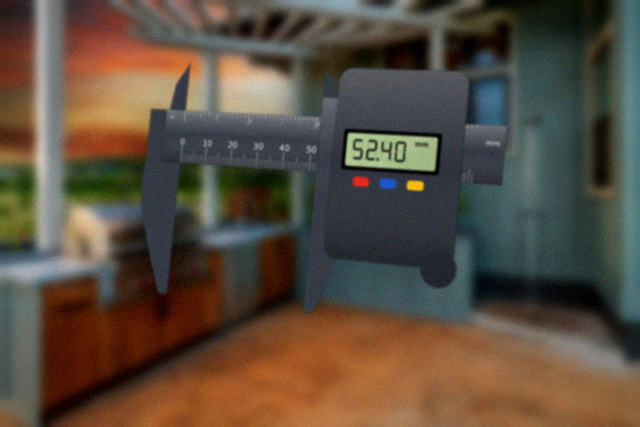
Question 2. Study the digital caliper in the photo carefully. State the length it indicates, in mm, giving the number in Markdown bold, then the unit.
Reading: **52.40** mm
